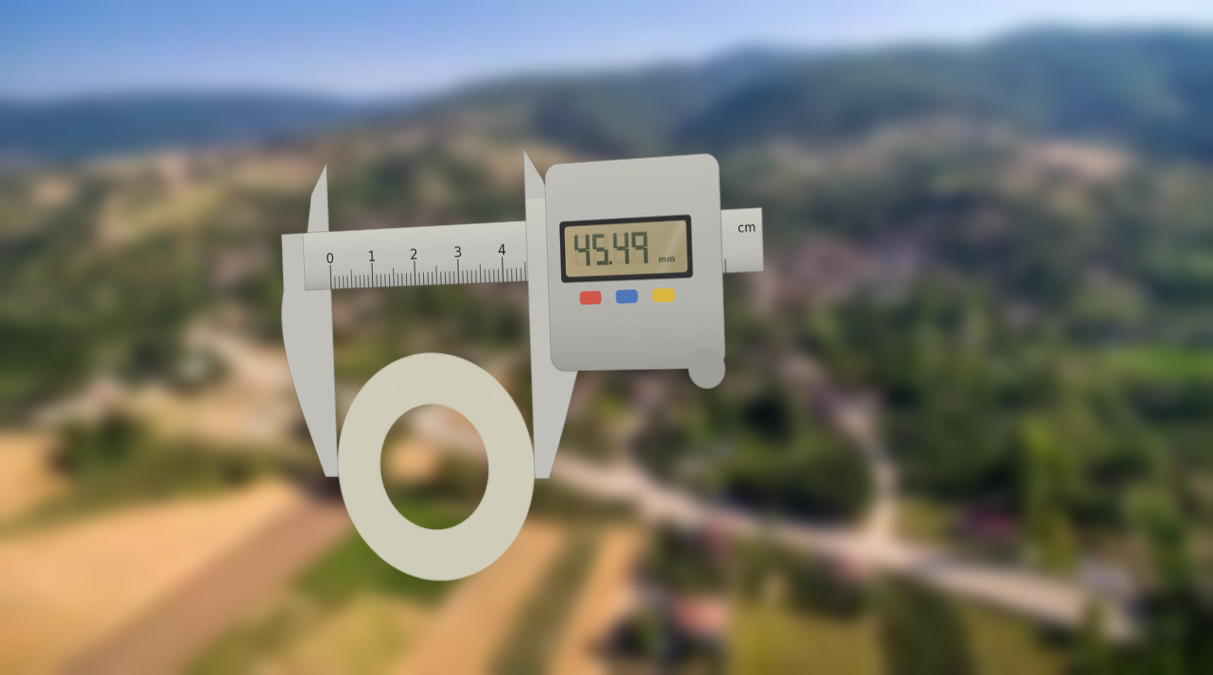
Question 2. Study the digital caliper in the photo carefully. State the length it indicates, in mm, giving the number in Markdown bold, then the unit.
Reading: **45.49** mm
